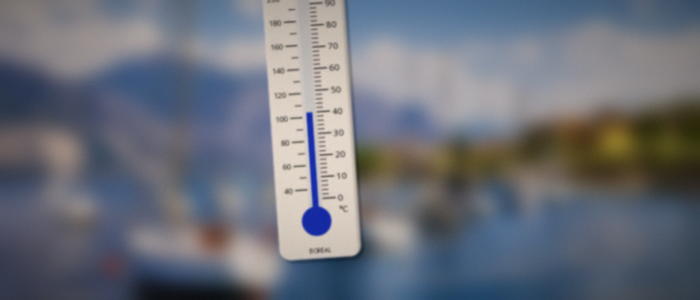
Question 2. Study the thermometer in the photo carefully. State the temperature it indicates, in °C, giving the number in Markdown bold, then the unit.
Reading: **40** °C
